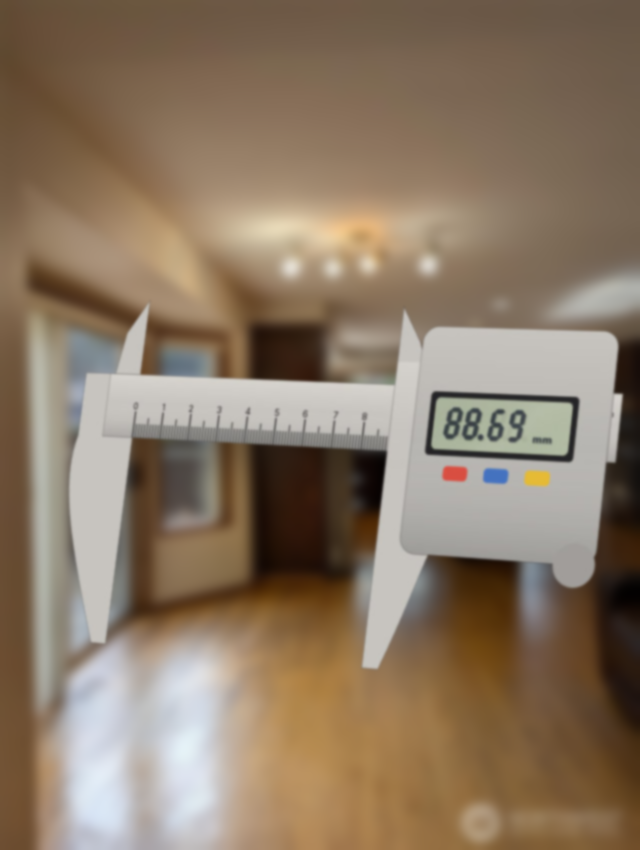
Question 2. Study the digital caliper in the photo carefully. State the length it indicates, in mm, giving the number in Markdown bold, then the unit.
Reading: **88.69** mm
